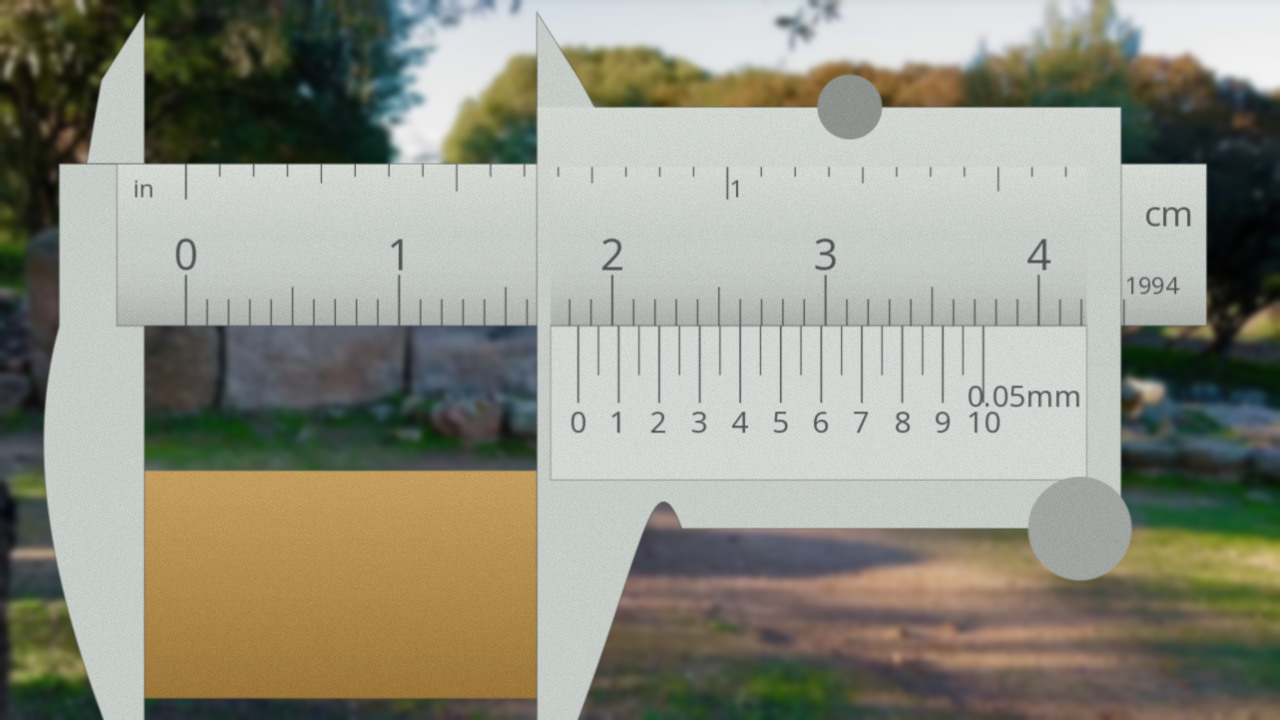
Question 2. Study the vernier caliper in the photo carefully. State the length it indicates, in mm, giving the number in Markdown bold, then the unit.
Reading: **18.4** mm
